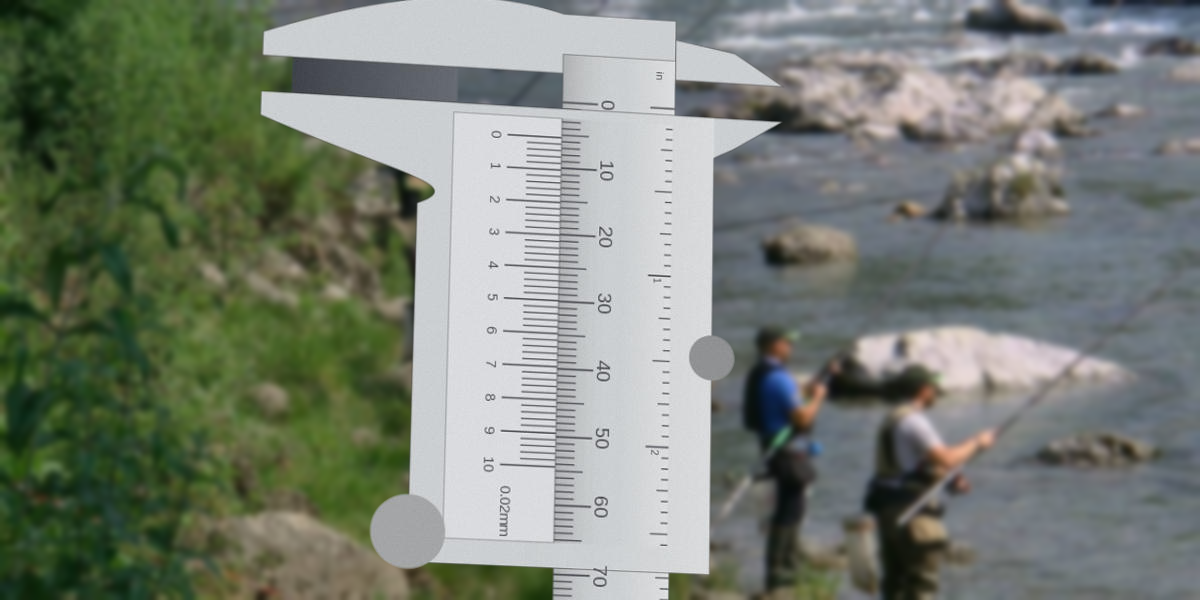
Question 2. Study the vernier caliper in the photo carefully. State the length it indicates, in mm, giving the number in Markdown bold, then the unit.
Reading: **5.4** mm
